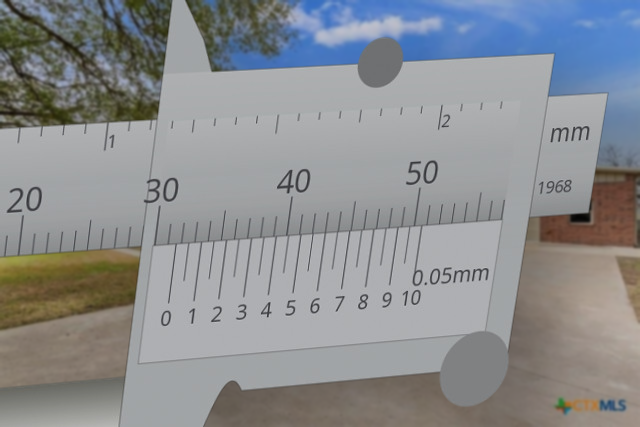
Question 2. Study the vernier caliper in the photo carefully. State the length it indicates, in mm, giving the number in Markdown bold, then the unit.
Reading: **31.6** mm
